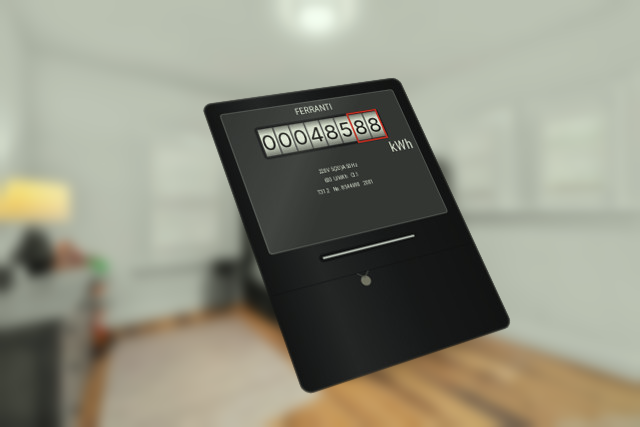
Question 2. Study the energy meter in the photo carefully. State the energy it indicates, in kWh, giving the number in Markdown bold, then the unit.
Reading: **485.88** kWh
